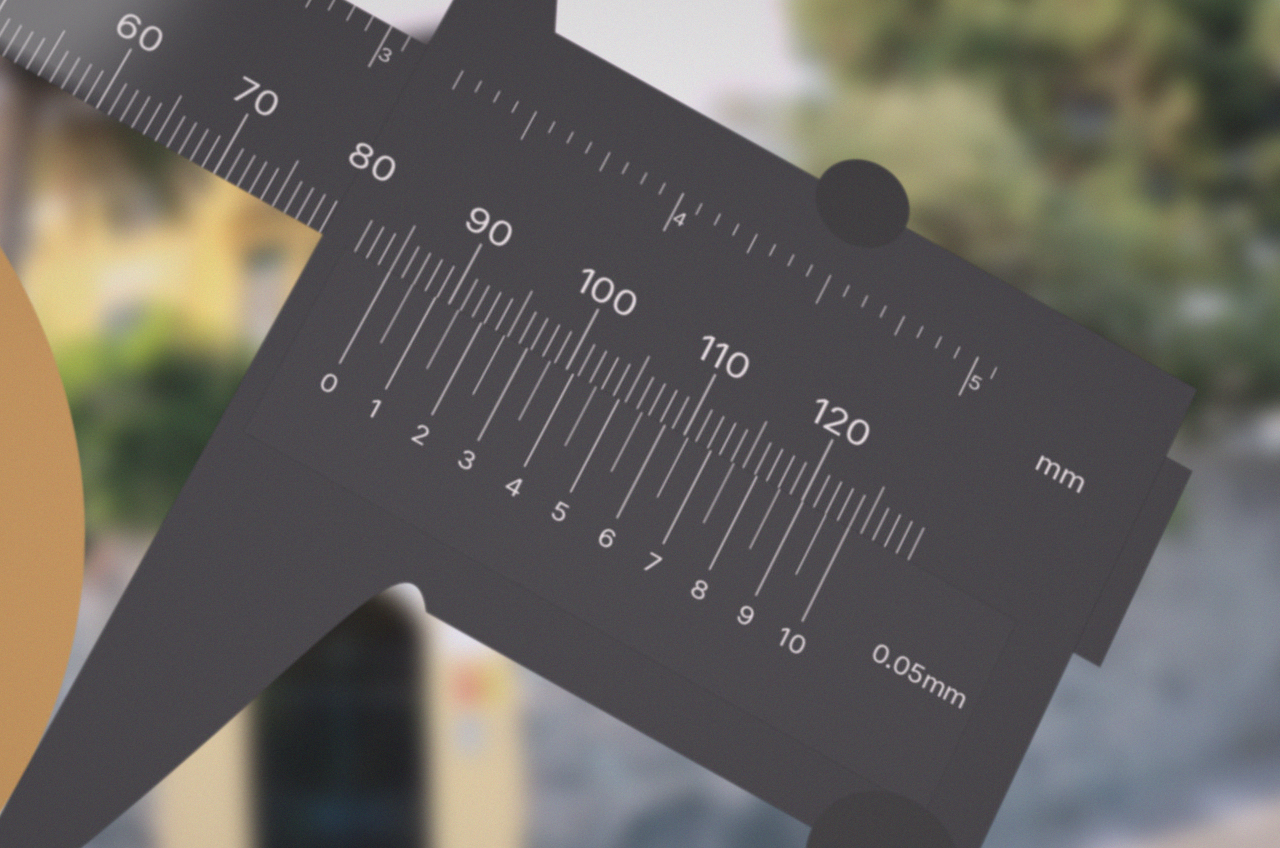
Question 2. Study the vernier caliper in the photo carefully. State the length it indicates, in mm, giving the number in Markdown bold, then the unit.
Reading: **85.0** mm
